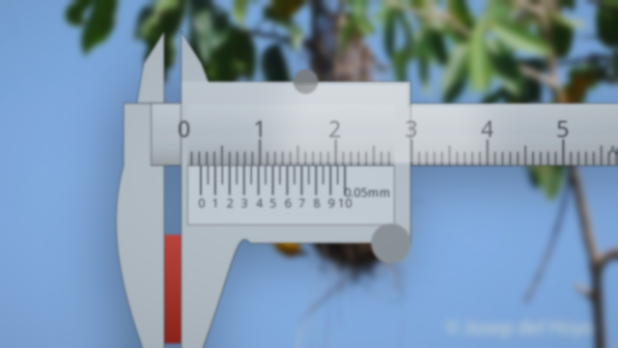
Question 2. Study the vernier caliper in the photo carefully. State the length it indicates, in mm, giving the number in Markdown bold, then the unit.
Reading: **2.2** mm
